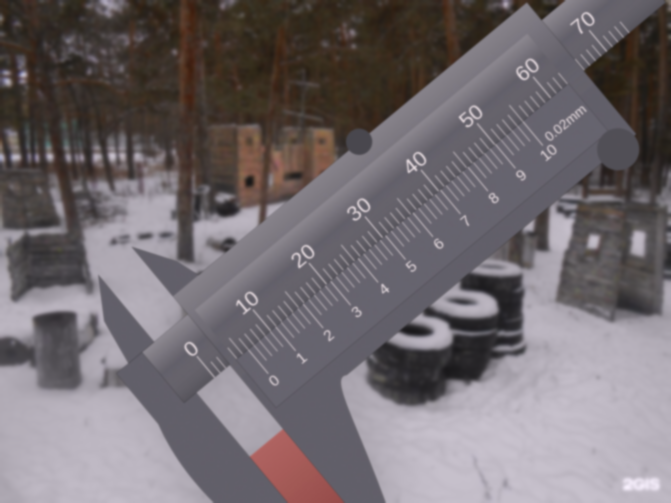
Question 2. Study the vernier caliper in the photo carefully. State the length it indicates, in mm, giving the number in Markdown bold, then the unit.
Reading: **6.0** mm
